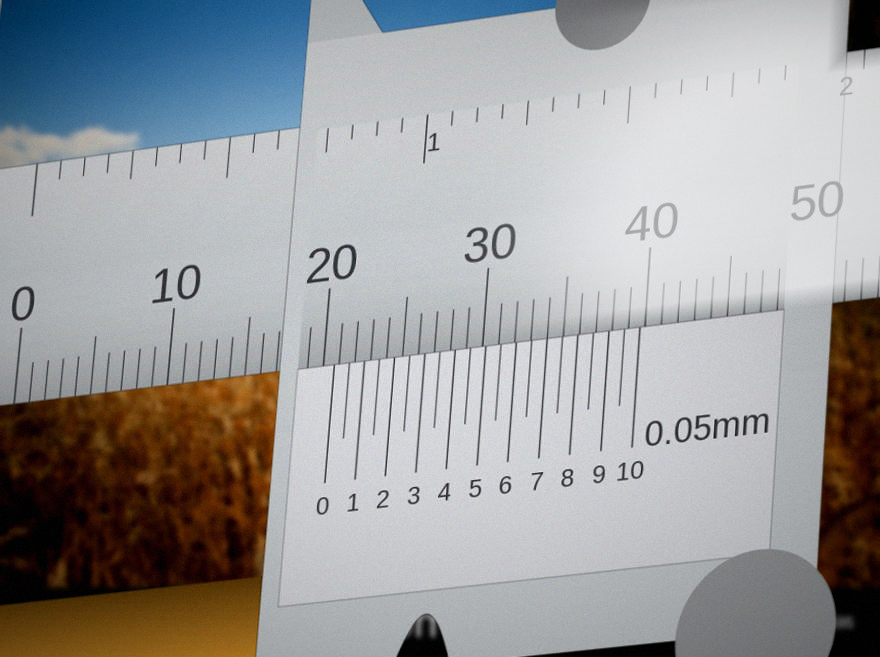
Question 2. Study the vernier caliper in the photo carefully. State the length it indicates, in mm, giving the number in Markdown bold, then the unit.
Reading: **20.7** mm
